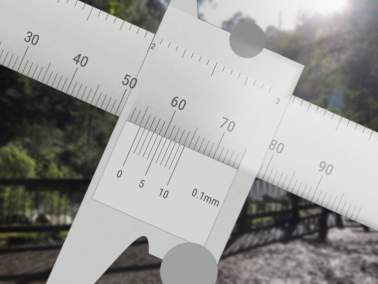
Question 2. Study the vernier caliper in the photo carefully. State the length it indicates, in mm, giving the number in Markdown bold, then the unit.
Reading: **55.2** mm
